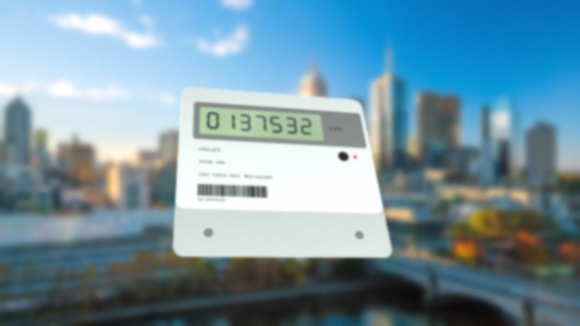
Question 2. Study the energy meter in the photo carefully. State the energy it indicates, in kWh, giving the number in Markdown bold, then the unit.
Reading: **137532** kWh
